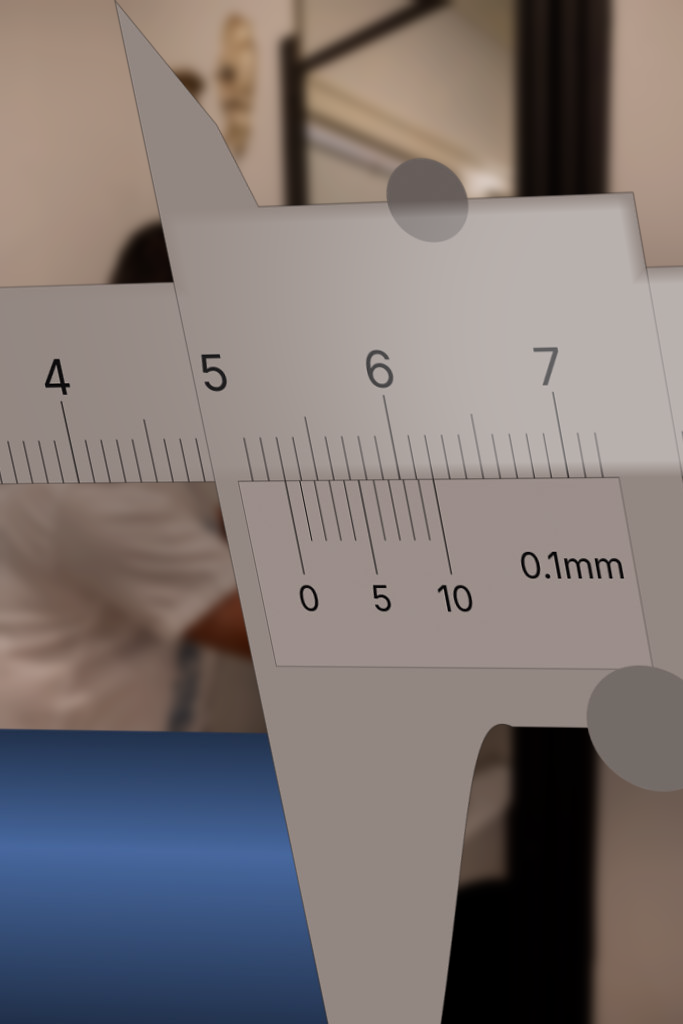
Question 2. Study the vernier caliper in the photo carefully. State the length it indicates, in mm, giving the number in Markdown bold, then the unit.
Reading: **53.0** mm
